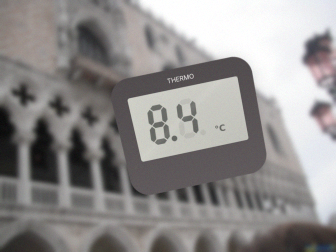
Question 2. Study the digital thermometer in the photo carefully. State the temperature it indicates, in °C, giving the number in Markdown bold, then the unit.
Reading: **8.4** °C
